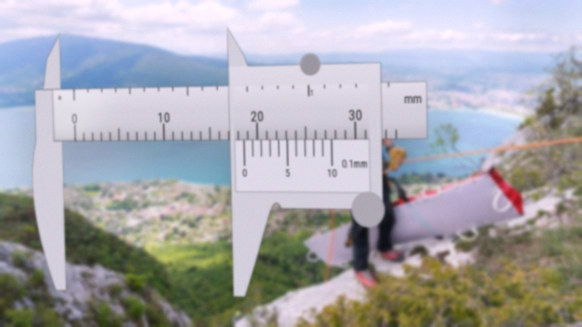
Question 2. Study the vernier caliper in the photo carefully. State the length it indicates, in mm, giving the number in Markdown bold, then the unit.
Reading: **18.6** mm
